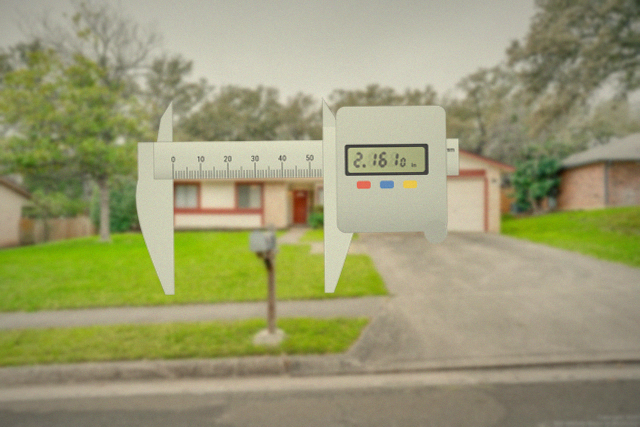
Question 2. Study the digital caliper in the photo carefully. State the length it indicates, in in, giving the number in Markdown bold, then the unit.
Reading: **2.1610** in
